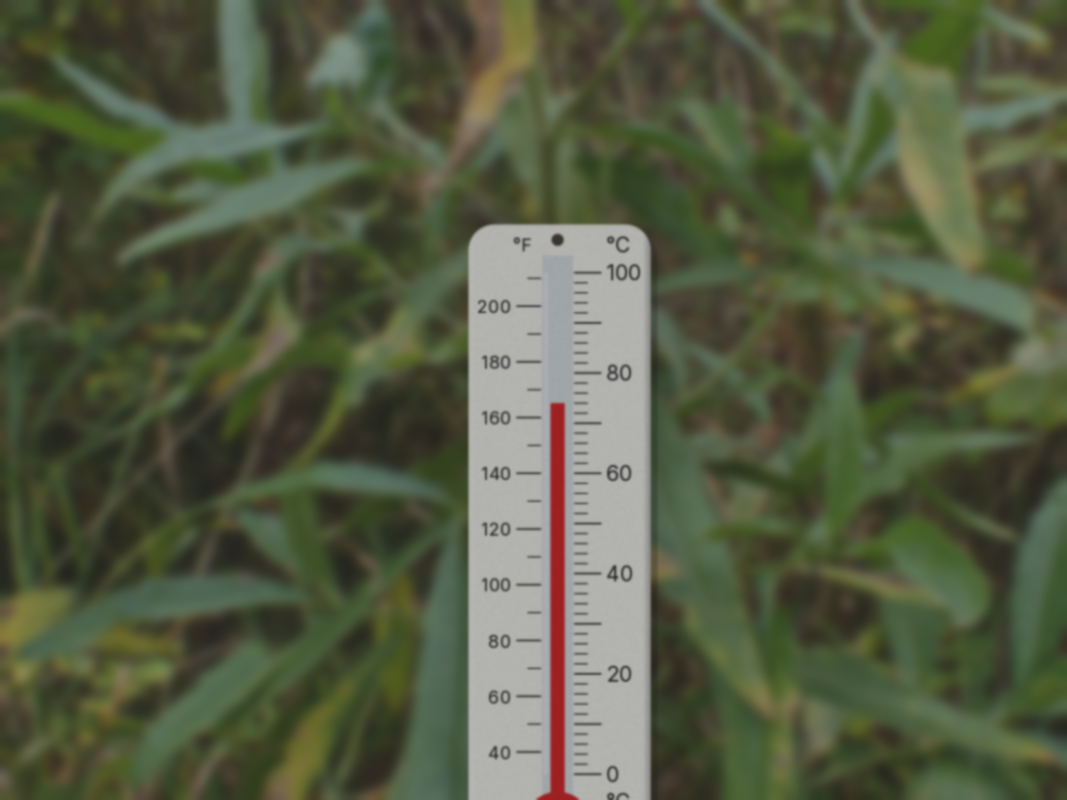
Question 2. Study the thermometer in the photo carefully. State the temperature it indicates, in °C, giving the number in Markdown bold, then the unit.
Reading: **74** °C
